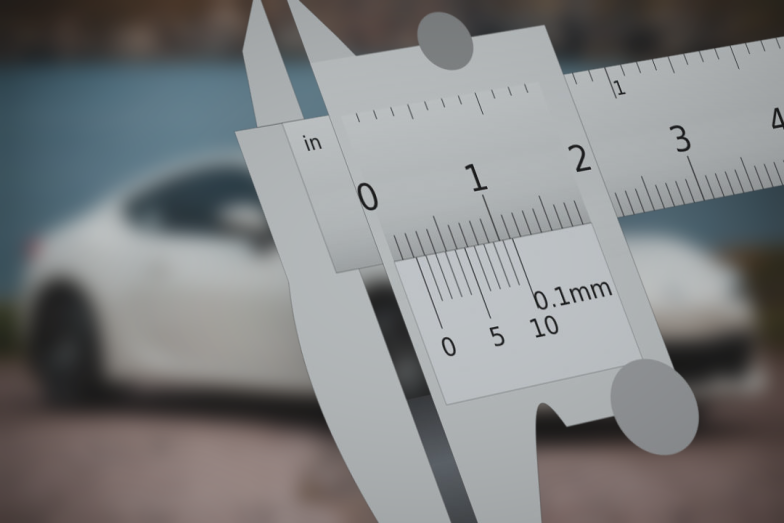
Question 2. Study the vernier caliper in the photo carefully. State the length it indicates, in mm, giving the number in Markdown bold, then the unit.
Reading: **2.2** mm
